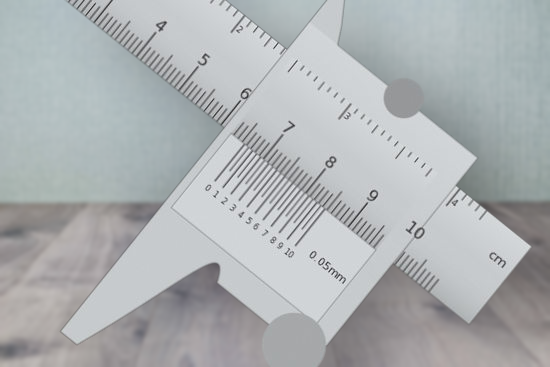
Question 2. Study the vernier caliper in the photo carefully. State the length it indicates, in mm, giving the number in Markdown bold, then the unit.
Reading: **65.6** mm
